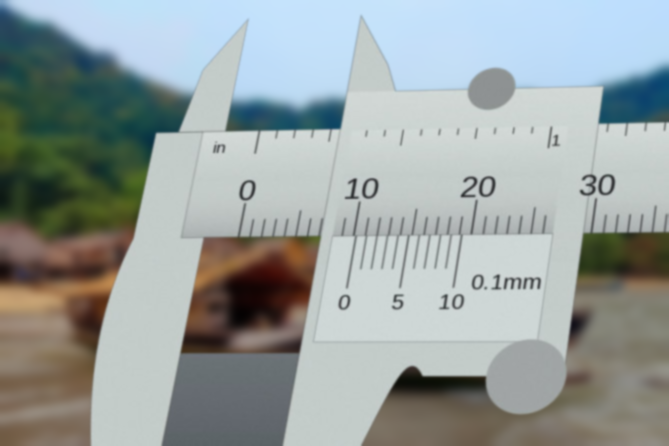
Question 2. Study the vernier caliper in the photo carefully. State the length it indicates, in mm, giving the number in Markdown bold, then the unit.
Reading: **10.2** mm
